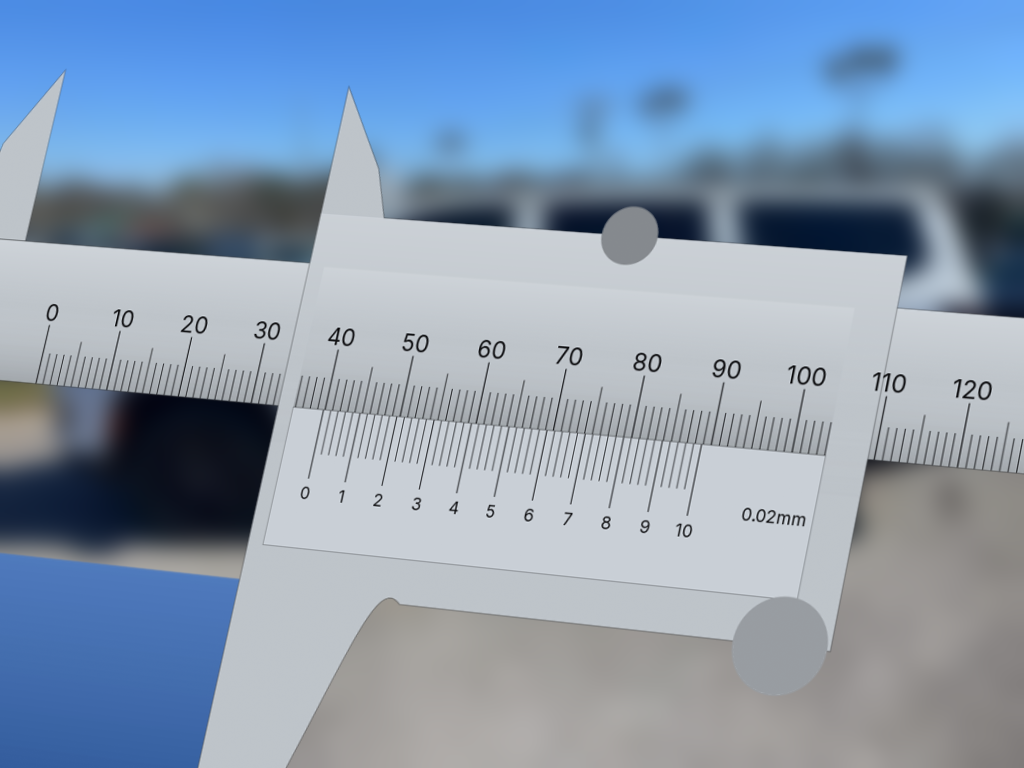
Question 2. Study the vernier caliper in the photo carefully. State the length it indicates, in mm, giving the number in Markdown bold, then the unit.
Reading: **39.8** mm
